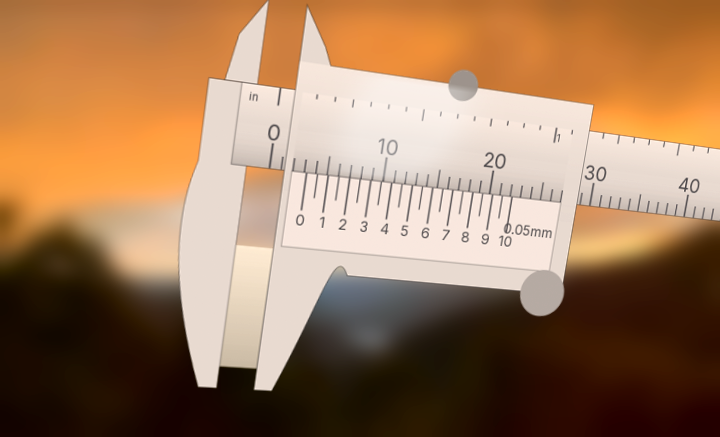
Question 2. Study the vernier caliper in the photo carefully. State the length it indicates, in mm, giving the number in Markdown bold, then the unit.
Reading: **3.2** mm
